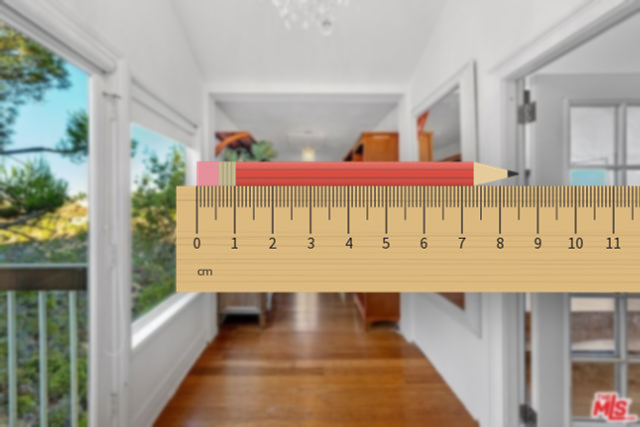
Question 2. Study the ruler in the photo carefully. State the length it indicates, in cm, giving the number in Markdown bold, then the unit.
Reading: **8.5** cm
